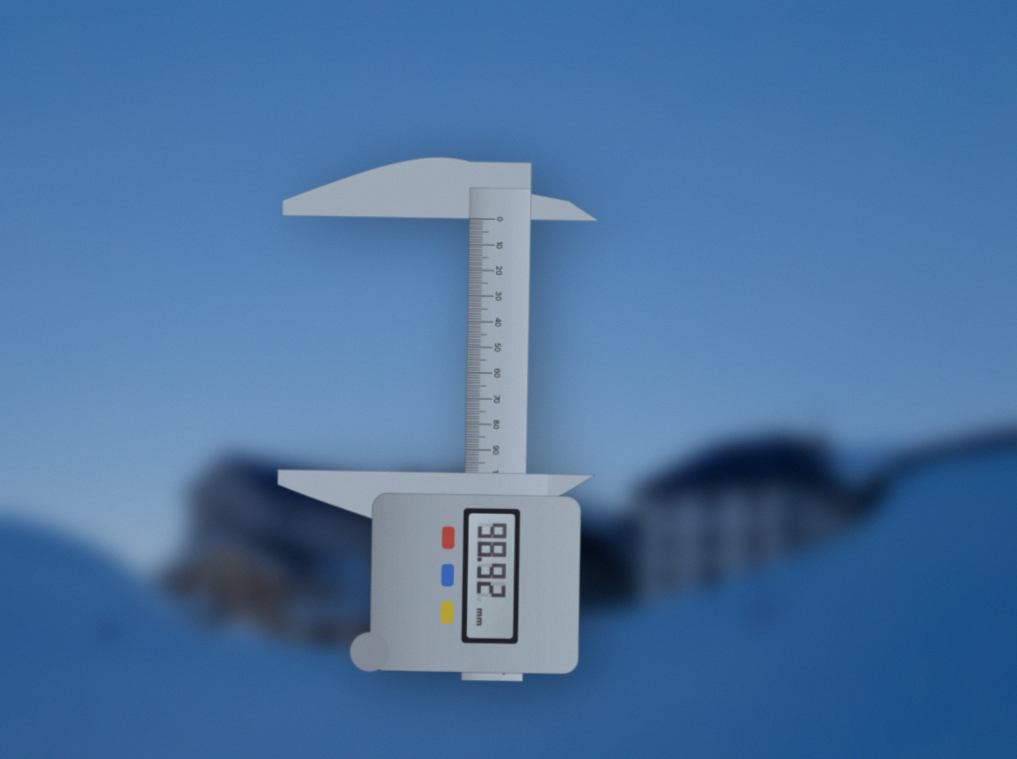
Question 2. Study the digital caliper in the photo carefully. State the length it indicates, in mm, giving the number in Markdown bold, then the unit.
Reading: **98.92** mm
